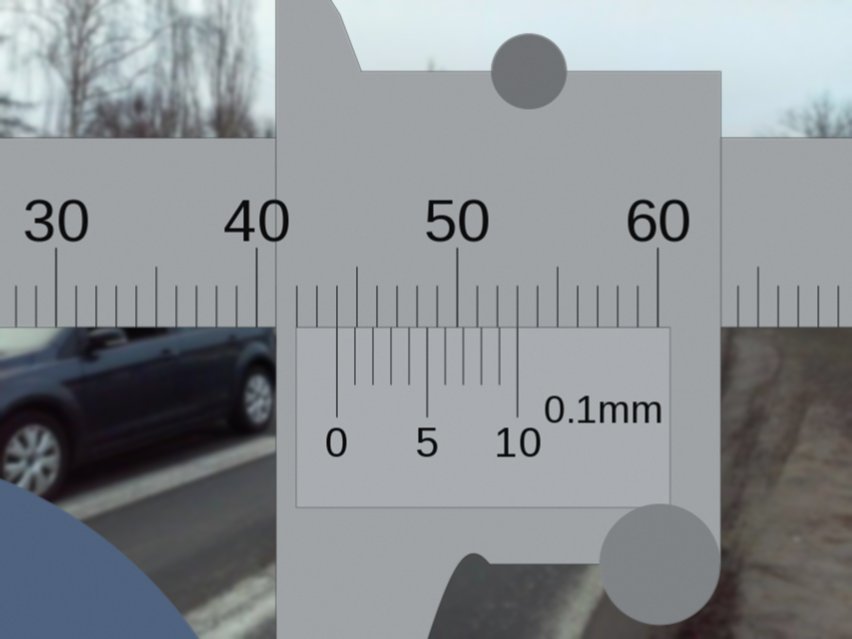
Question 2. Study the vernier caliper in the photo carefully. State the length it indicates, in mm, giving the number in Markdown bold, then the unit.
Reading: **44.0** mm
